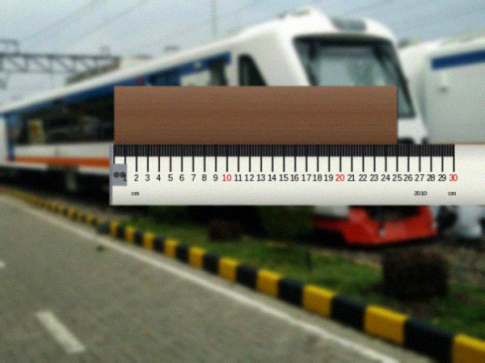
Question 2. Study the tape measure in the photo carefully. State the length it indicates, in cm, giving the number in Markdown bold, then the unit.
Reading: **25** cm
